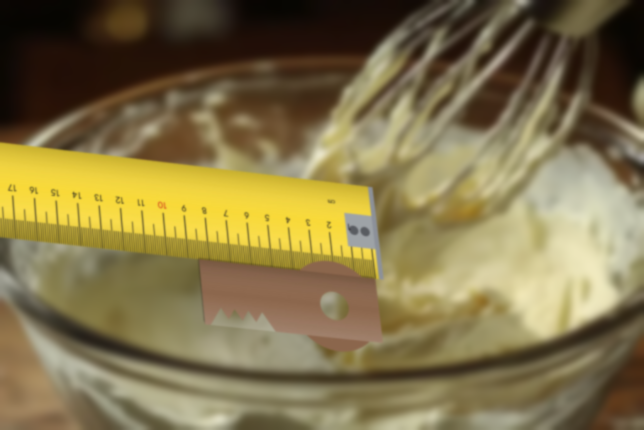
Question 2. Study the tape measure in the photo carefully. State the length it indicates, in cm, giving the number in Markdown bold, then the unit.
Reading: **8.5** cm
